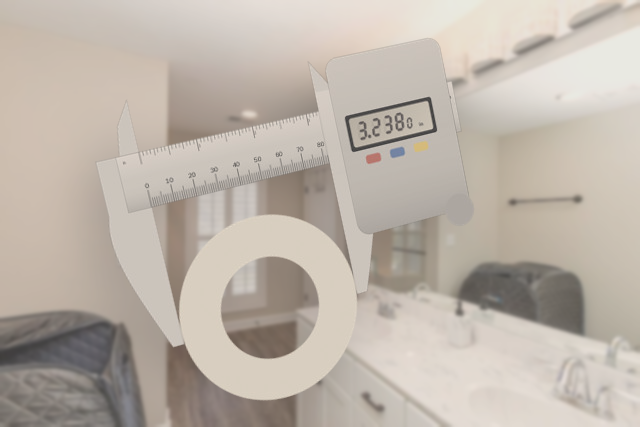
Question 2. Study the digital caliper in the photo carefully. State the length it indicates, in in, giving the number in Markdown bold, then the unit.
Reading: **3.2380** in
